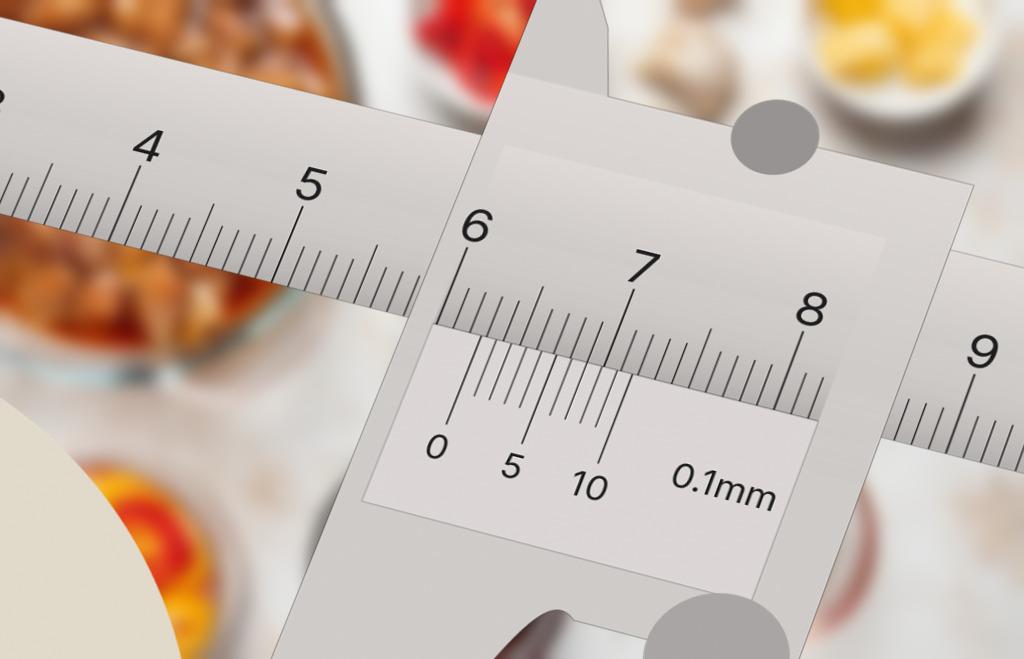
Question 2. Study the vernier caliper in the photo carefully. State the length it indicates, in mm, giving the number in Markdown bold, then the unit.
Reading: **62.7** mm
